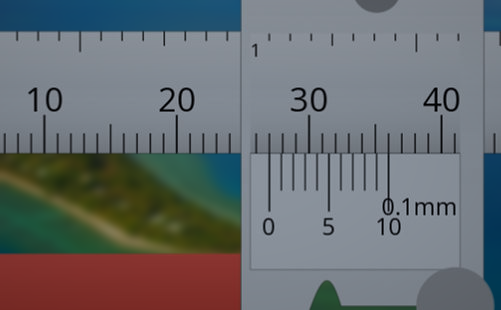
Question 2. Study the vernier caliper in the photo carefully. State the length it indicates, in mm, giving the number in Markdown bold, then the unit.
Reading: **27.0** mm
